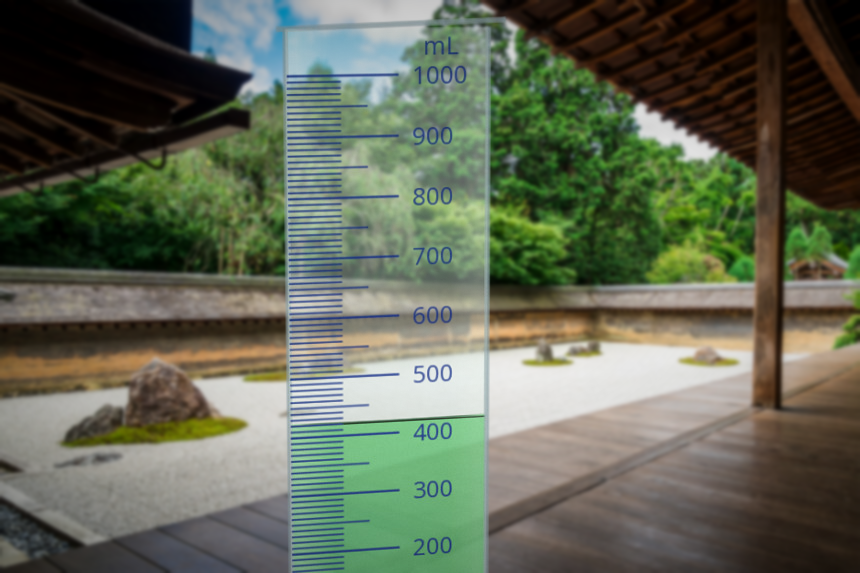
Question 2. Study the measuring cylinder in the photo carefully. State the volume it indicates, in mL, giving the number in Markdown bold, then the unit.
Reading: **420** mL
